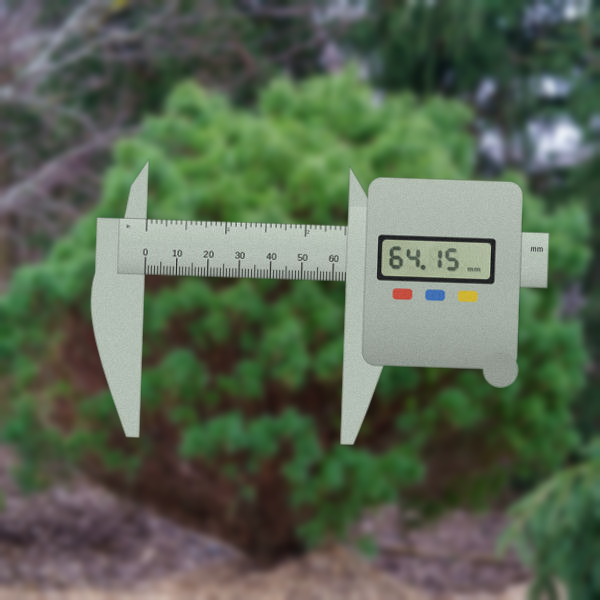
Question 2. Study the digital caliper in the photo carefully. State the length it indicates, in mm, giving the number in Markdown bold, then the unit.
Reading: **64.15** mm
